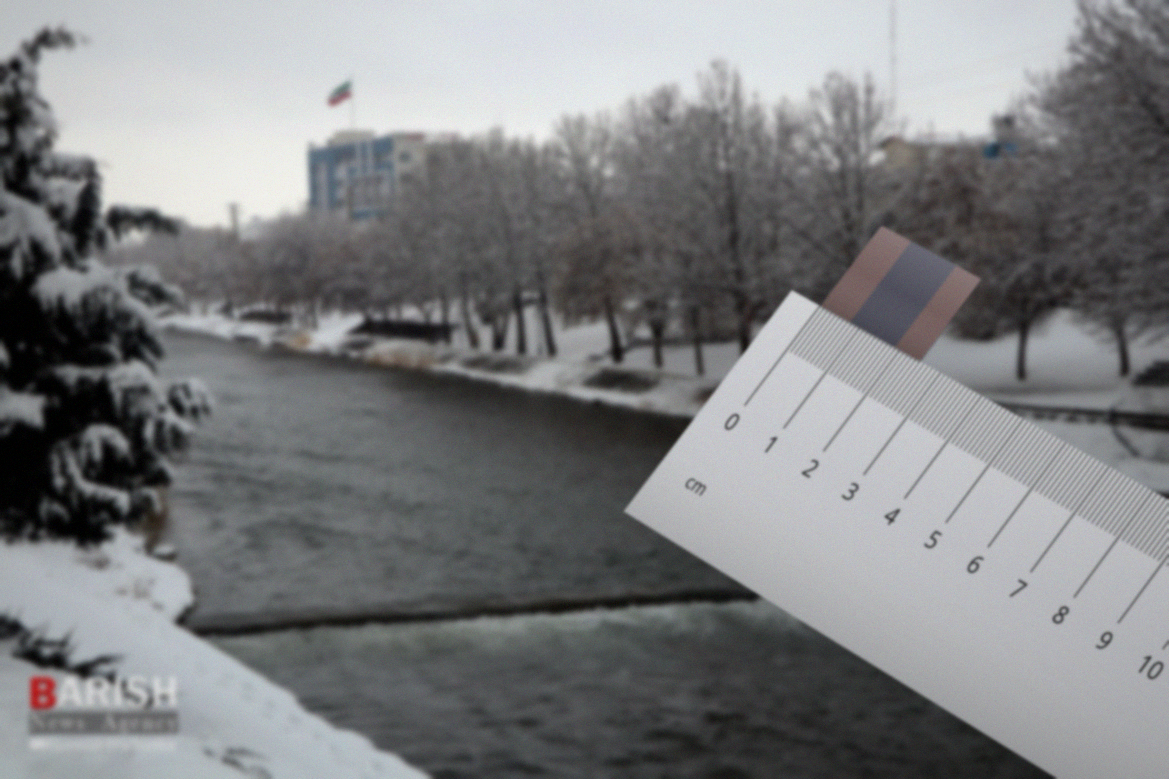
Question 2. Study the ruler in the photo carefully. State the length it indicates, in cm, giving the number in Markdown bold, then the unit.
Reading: **2.5** cm
